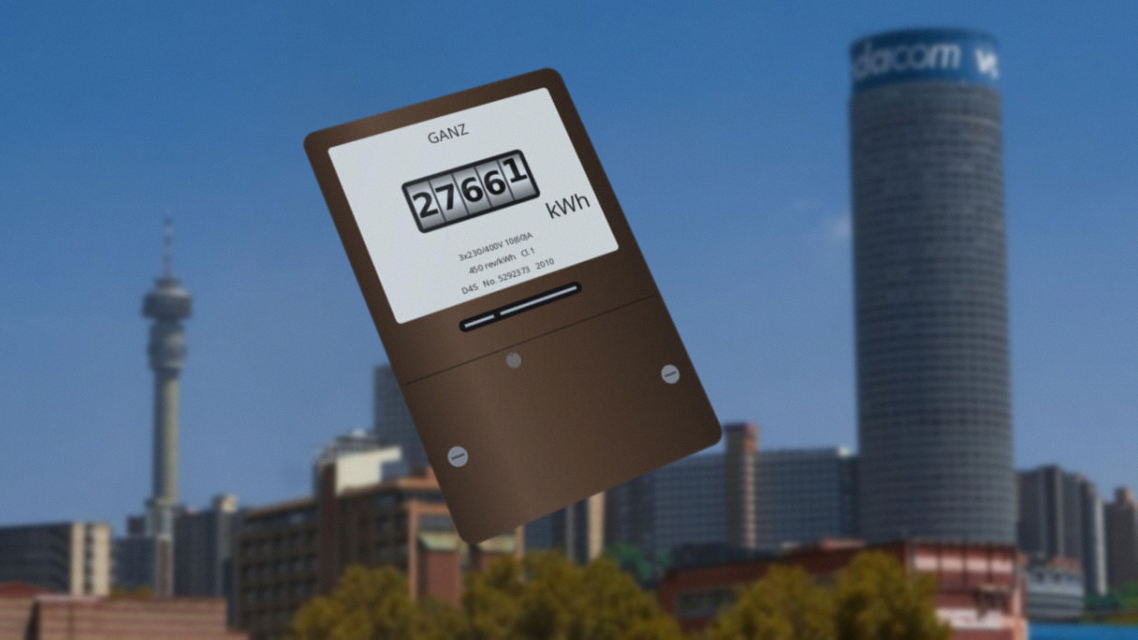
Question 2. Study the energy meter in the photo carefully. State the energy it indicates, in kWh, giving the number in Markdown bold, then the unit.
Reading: **27661** kWh
